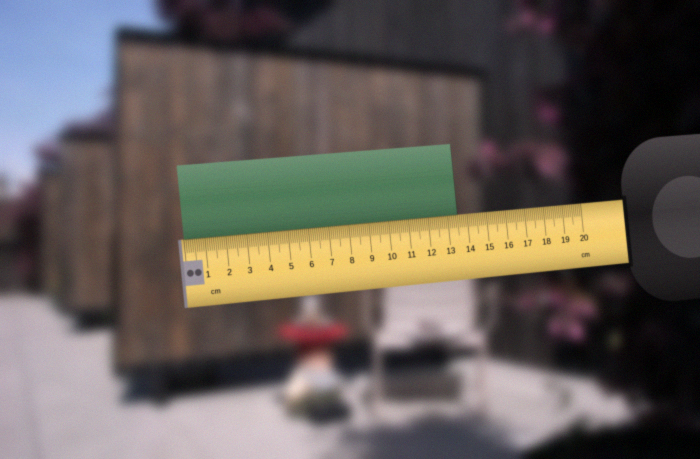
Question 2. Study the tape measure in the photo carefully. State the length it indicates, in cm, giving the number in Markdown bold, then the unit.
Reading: **13.5** cm
